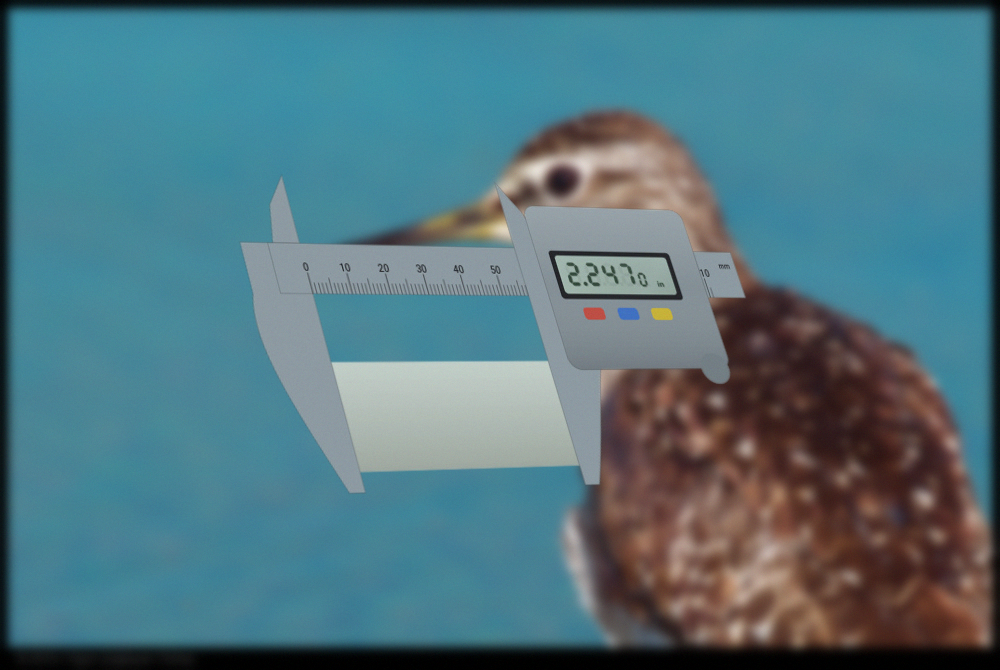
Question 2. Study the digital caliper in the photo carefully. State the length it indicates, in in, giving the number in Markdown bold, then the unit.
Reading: **2.2470** in
